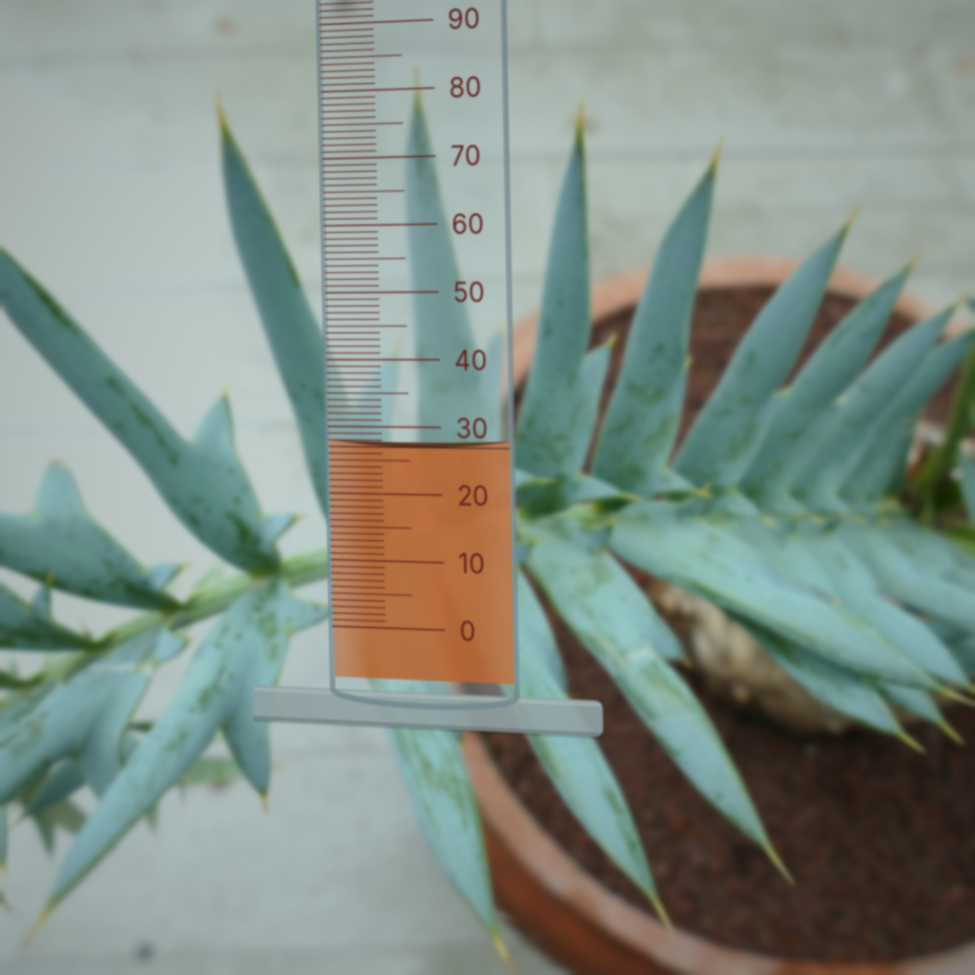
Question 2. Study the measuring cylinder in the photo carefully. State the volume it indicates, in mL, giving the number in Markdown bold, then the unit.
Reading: **27** mL
